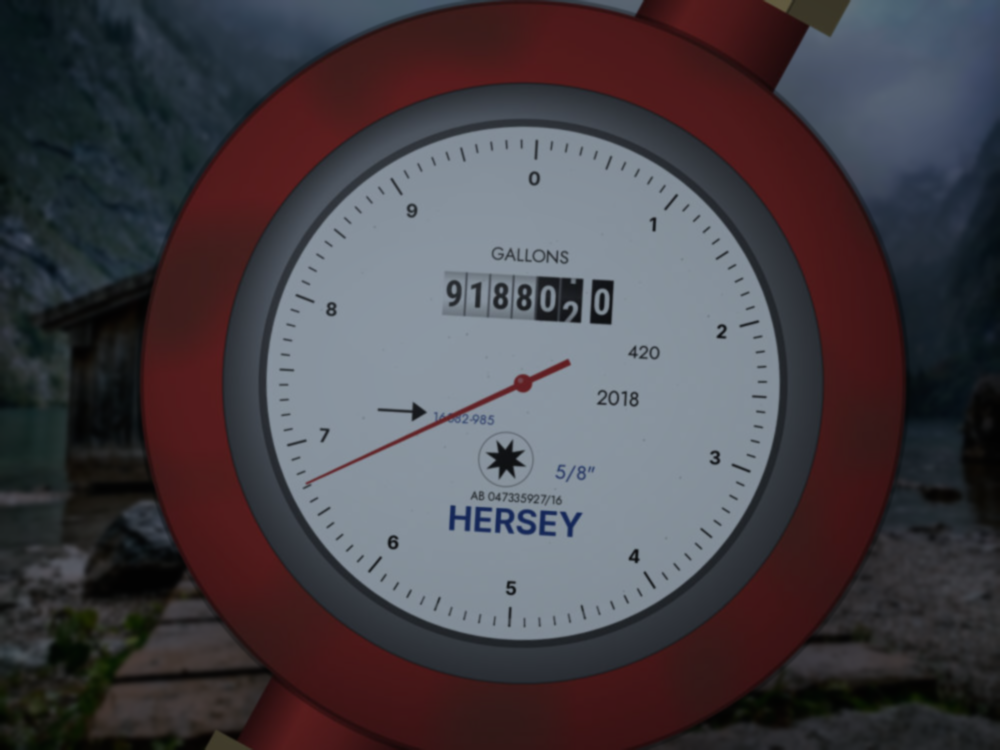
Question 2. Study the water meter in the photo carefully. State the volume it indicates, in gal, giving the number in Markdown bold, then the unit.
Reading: **9188016.7** gal
